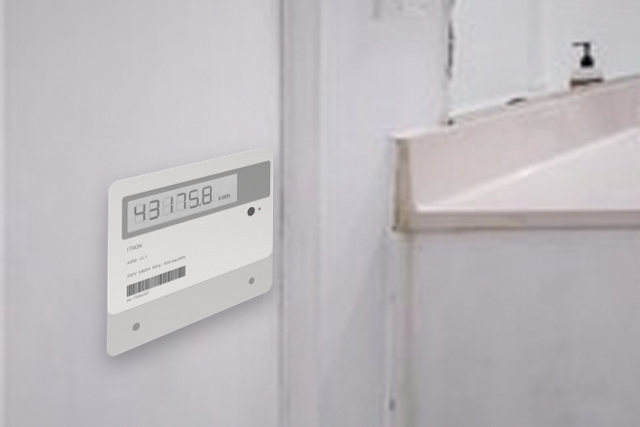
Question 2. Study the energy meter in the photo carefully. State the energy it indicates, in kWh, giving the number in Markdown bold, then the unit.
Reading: **43175.8** kWh
